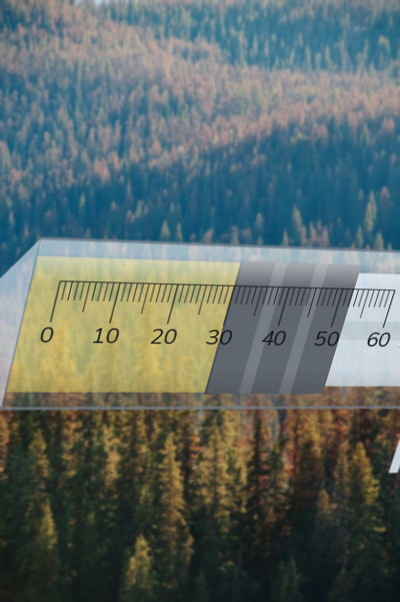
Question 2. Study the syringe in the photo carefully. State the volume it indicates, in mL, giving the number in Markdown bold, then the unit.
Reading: **30** mL
